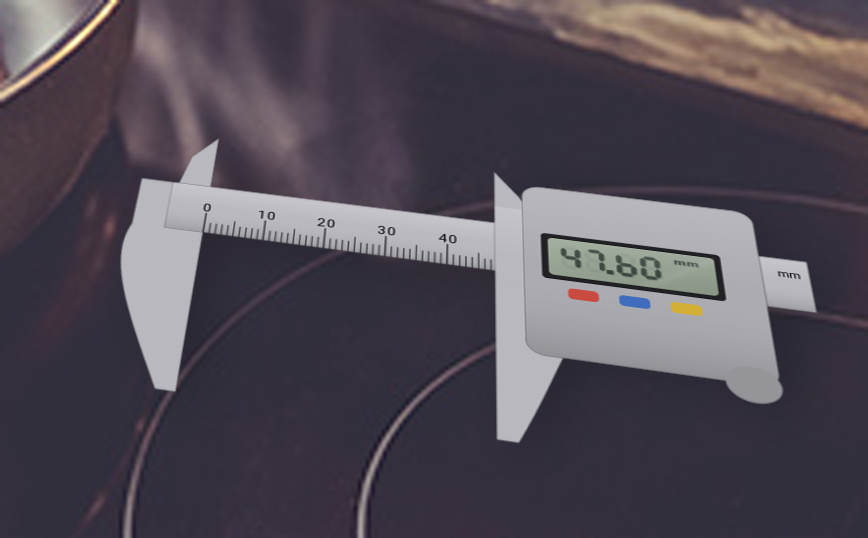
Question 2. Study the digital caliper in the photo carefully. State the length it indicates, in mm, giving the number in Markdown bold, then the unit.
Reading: **47.60** mm
